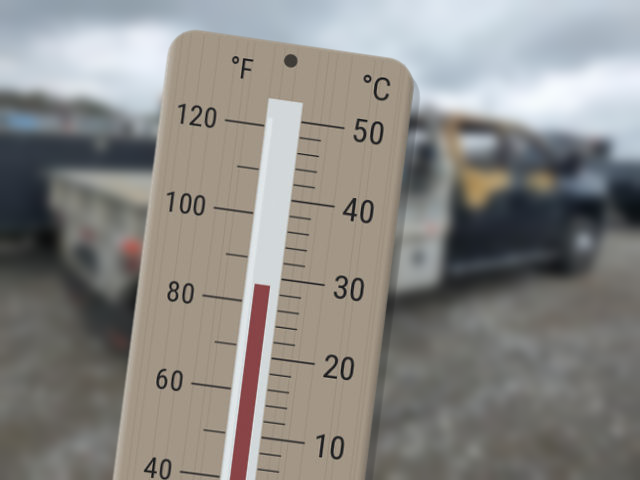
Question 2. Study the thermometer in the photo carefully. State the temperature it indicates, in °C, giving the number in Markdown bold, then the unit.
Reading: **29** °C
